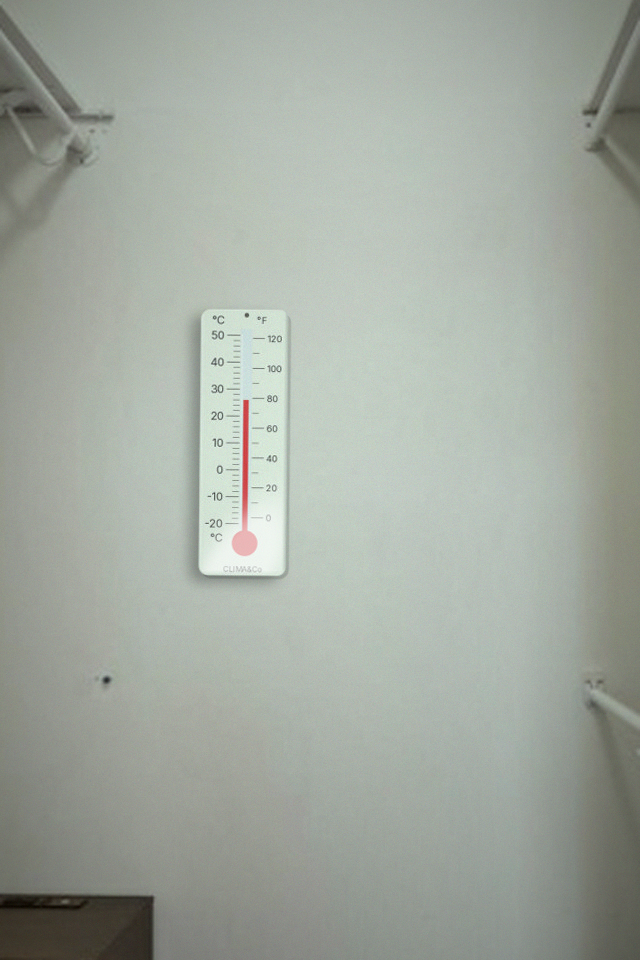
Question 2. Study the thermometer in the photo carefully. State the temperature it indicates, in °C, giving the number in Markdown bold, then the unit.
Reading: **26** °C
